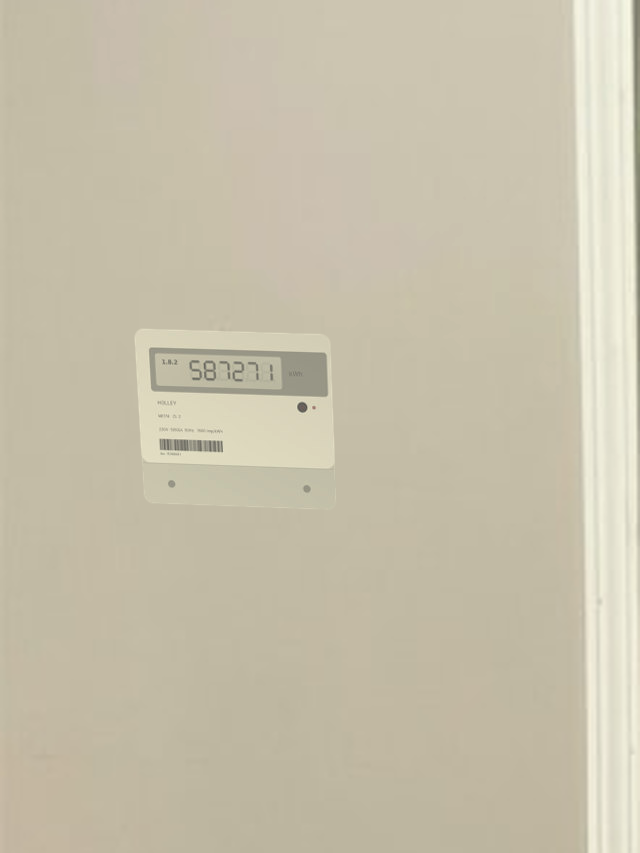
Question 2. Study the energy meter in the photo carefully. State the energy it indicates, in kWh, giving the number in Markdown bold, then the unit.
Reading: **587271** kWh
